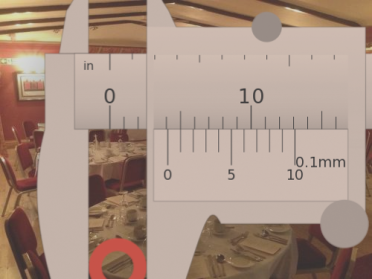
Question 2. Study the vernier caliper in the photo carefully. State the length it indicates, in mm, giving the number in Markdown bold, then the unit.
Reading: **4.1** mm
